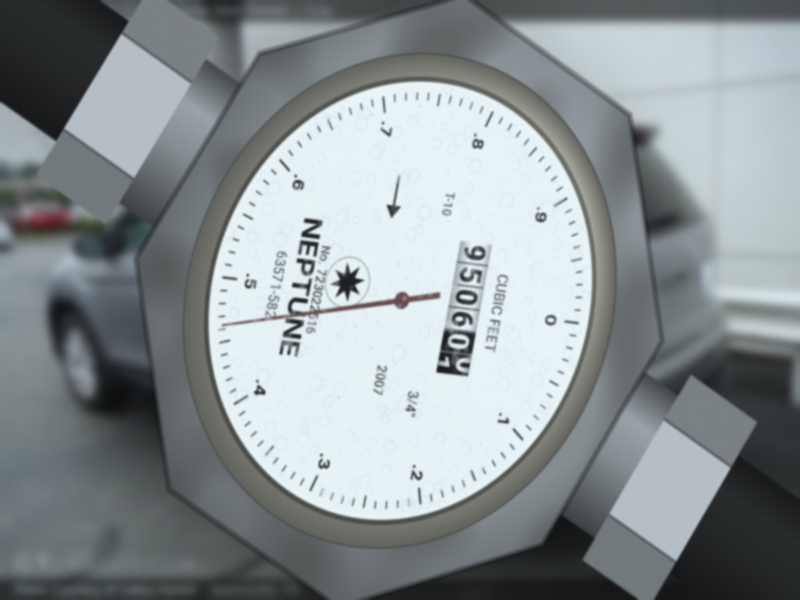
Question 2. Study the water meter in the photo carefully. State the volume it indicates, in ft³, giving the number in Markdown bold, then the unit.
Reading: **950600.46** ft³
